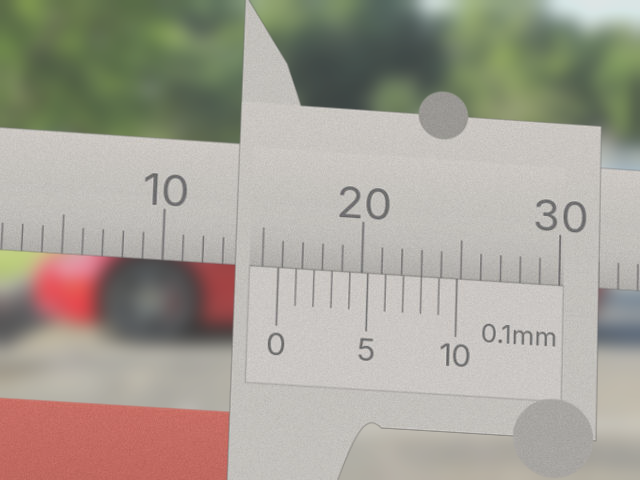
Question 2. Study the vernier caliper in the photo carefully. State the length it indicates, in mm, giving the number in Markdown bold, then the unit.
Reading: **15.8** mm
